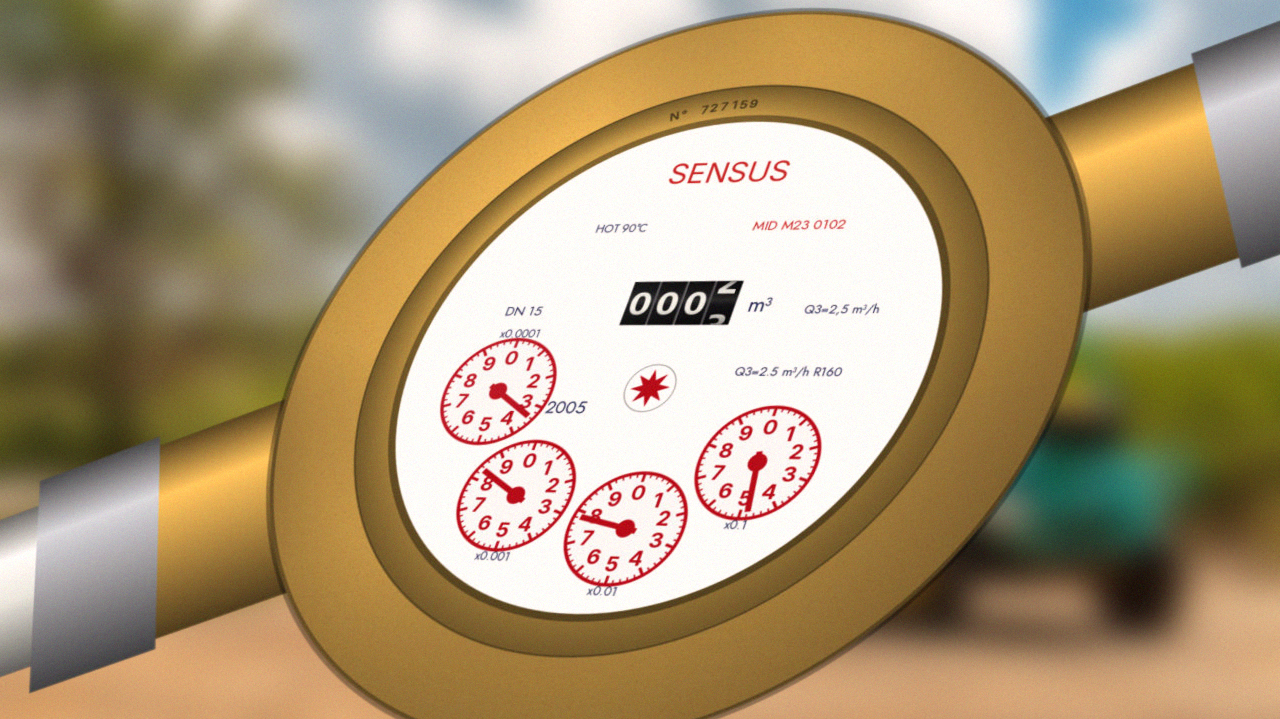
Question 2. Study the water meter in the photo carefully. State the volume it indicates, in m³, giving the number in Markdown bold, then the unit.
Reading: **2.4783** m³
